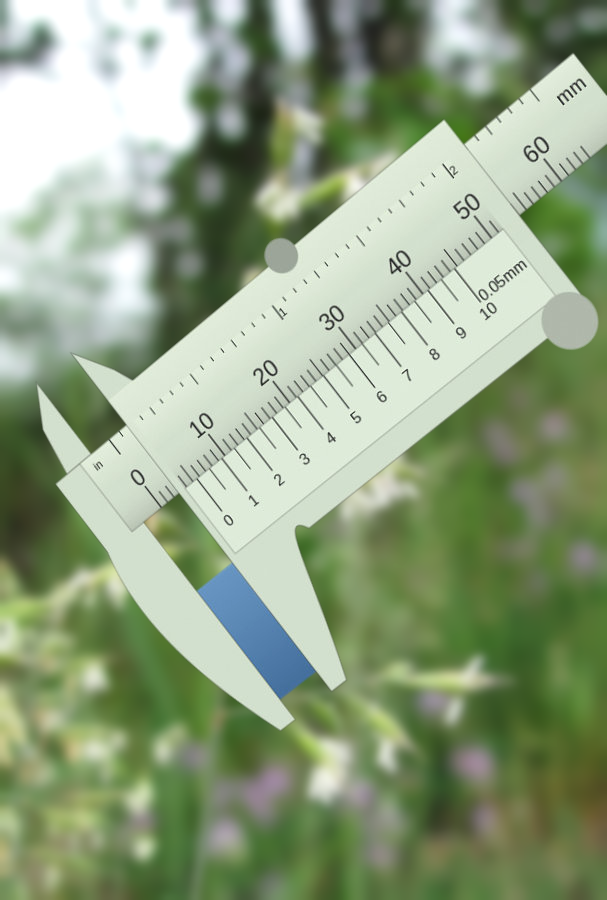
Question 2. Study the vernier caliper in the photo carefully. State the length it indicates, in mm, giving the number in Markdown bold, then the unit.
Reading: **5.6** mm
